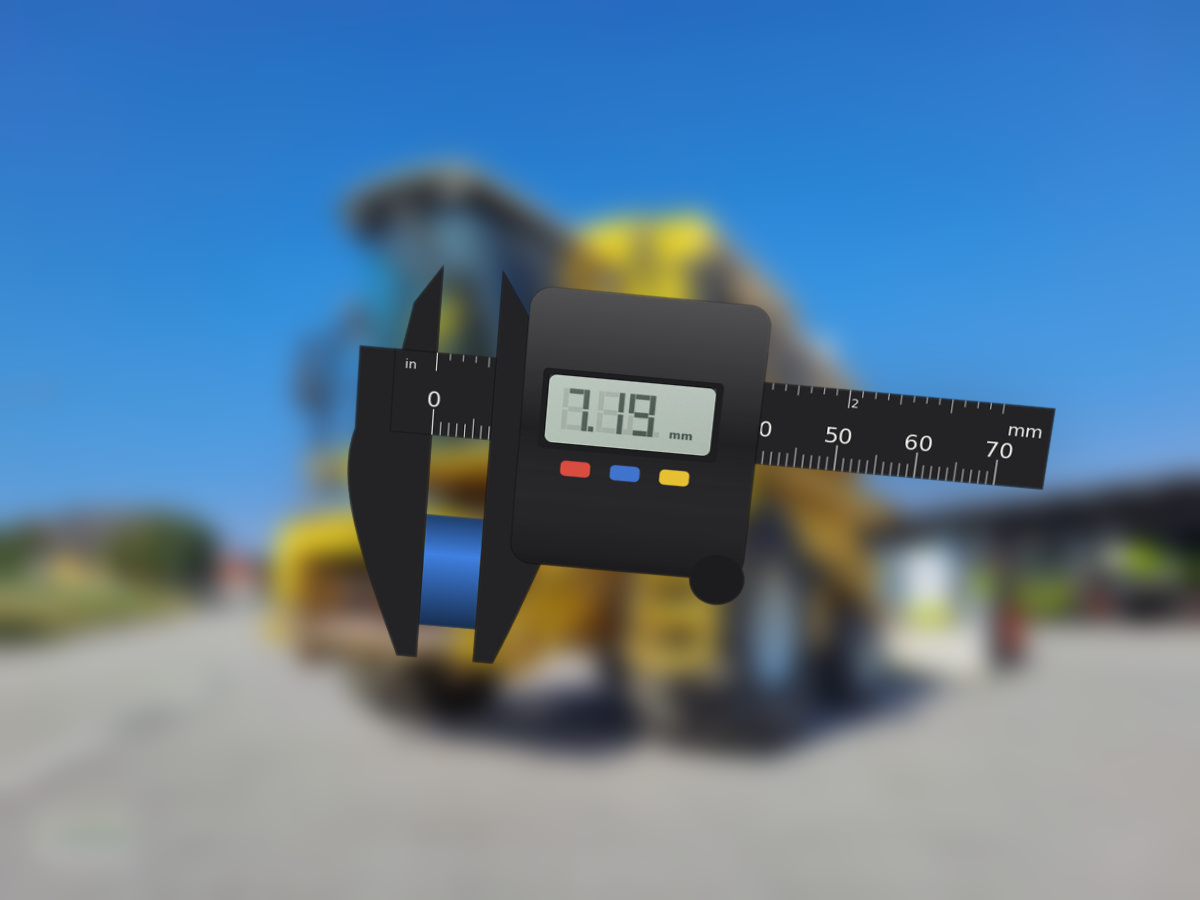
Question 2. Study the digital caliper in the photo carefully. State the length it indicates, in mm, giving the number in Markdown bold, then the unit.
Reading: **7.19** mm
